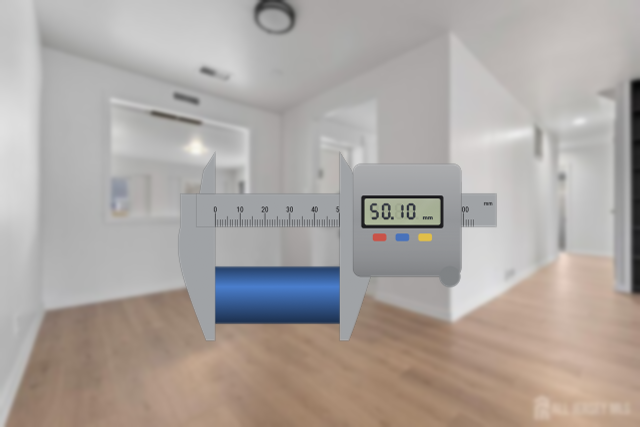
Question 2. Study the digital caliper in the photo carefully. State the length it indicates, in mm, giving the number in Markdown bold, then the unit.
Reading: **50.10** mm
